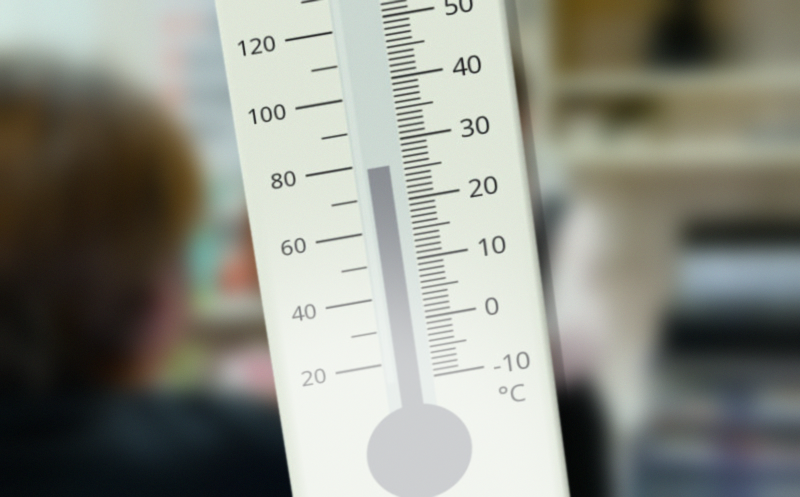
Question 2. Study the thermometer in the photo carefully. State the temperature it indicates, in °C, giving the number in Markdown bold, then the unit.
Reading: **26** °C
